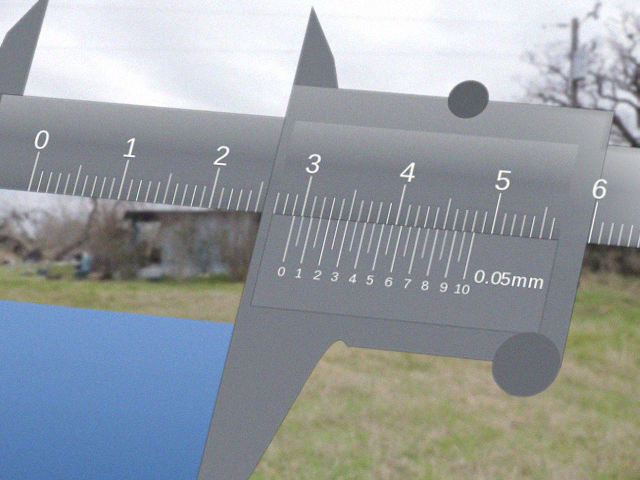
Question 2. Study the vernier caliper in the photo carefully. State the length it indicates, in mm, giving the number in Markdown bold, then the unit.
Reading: **29.2** mm
